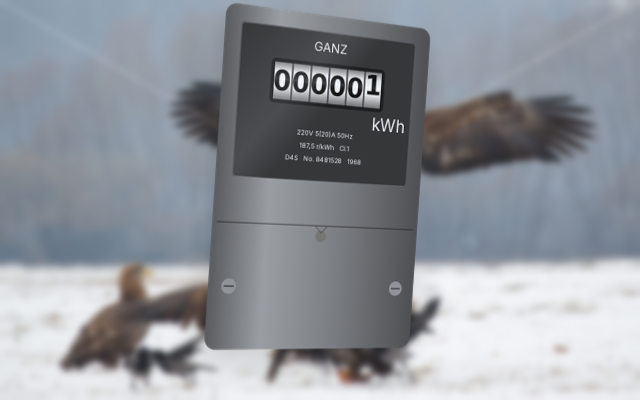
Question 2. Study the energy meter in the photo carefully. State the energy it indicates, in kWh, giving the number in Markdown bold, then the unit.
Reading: **1** kWh
